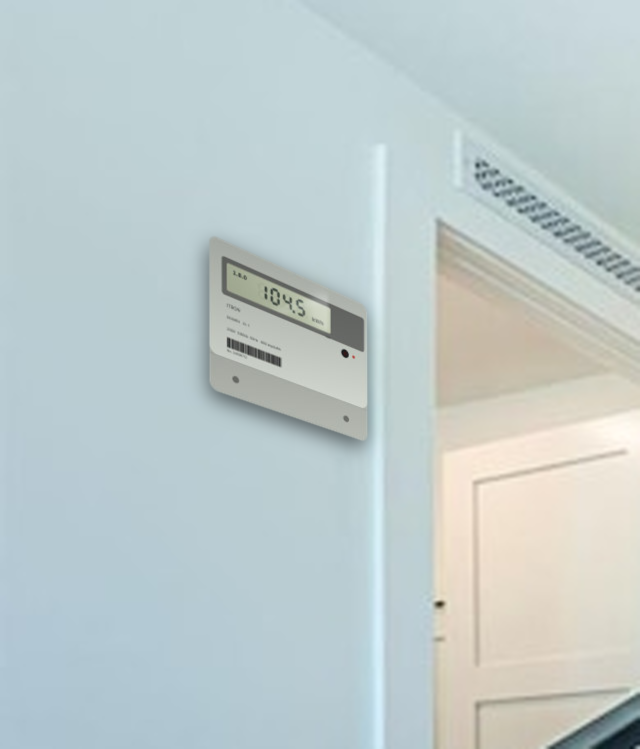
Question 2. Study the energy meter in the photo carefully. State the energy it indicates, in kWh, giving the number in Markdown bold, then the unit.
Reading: **104.5** kWh
